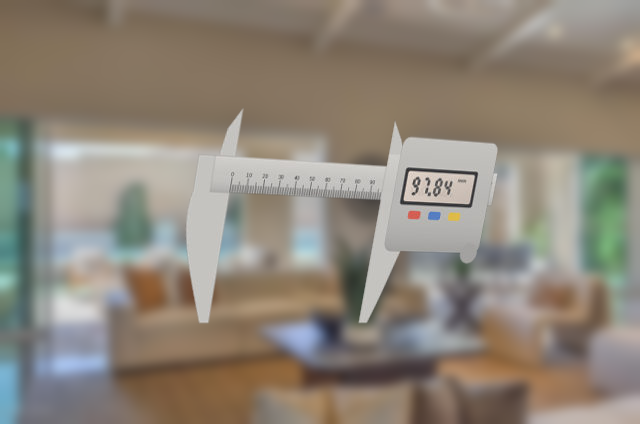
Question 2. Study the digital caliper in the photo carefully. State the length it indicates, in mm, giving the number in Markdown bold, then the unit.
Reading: **97.84** mm
